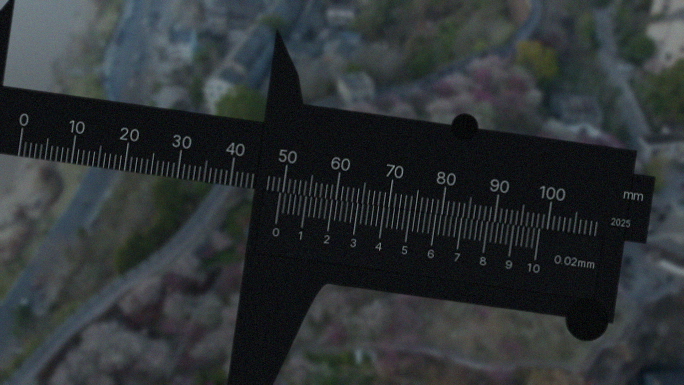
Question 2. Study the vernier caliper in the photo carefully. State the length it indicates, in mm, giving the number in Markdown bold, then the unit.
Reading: **49.5** mm
